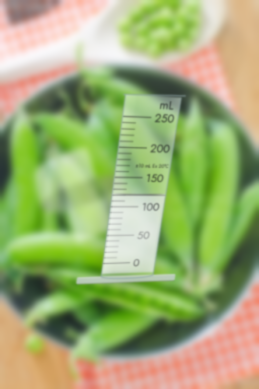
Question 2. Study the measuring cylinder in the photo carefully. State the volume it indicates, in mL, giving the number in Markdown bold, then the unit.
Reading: **120** mL
